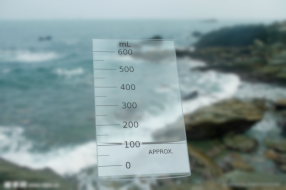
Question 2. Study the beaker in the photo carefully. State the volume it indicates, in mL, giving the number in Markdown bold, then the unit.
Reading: **100** mL
